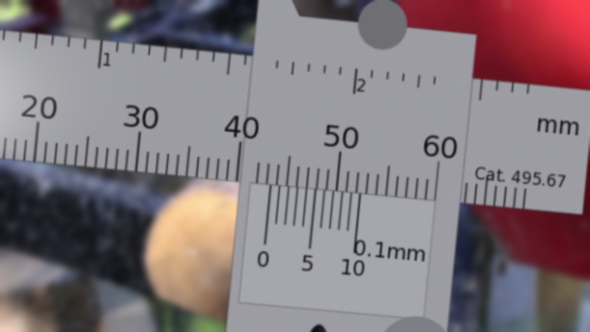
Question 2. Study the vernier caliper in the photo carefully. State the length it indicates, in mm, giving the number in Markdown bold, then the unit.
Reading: **43.4** mm
